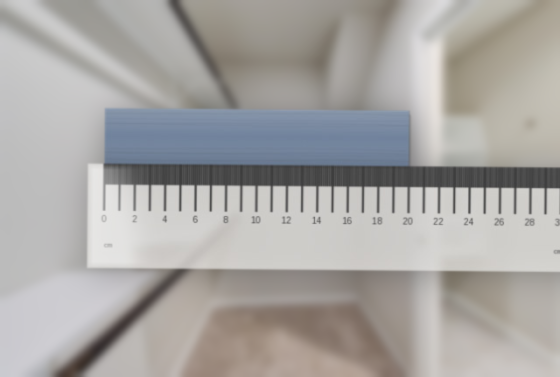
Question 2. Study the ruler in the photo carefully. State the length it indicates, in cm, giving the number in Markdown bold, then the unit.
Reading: **20** cm
